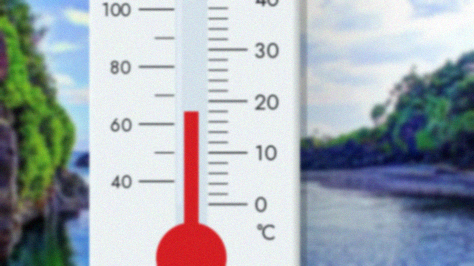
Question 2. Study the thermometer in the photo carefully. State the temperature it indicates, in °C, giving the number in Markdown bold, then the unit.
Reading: **18** °C
